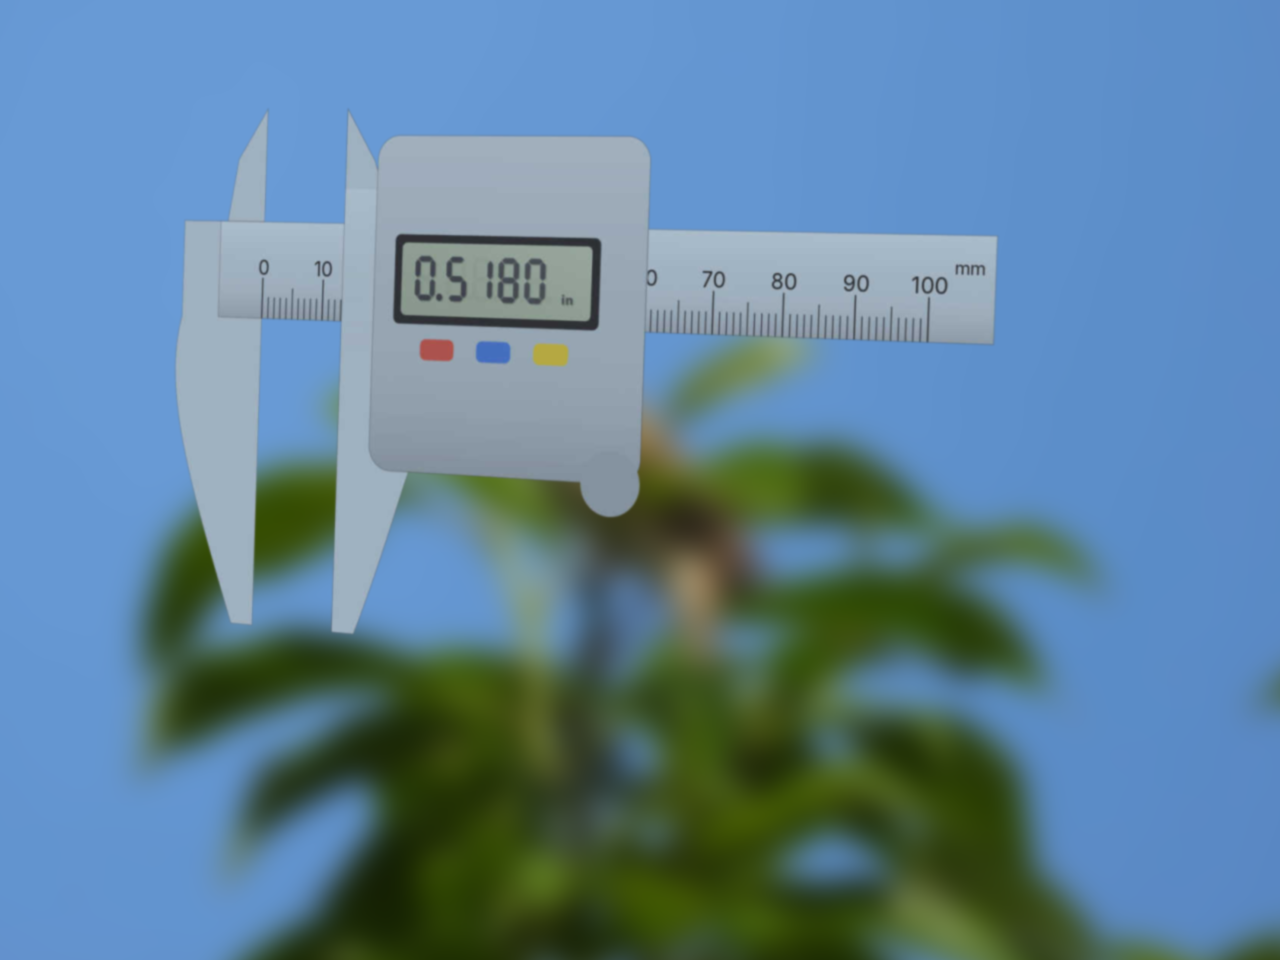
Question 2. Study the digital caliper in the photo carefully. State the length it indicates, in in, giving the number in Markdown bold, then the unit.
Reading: **0.5180** in
